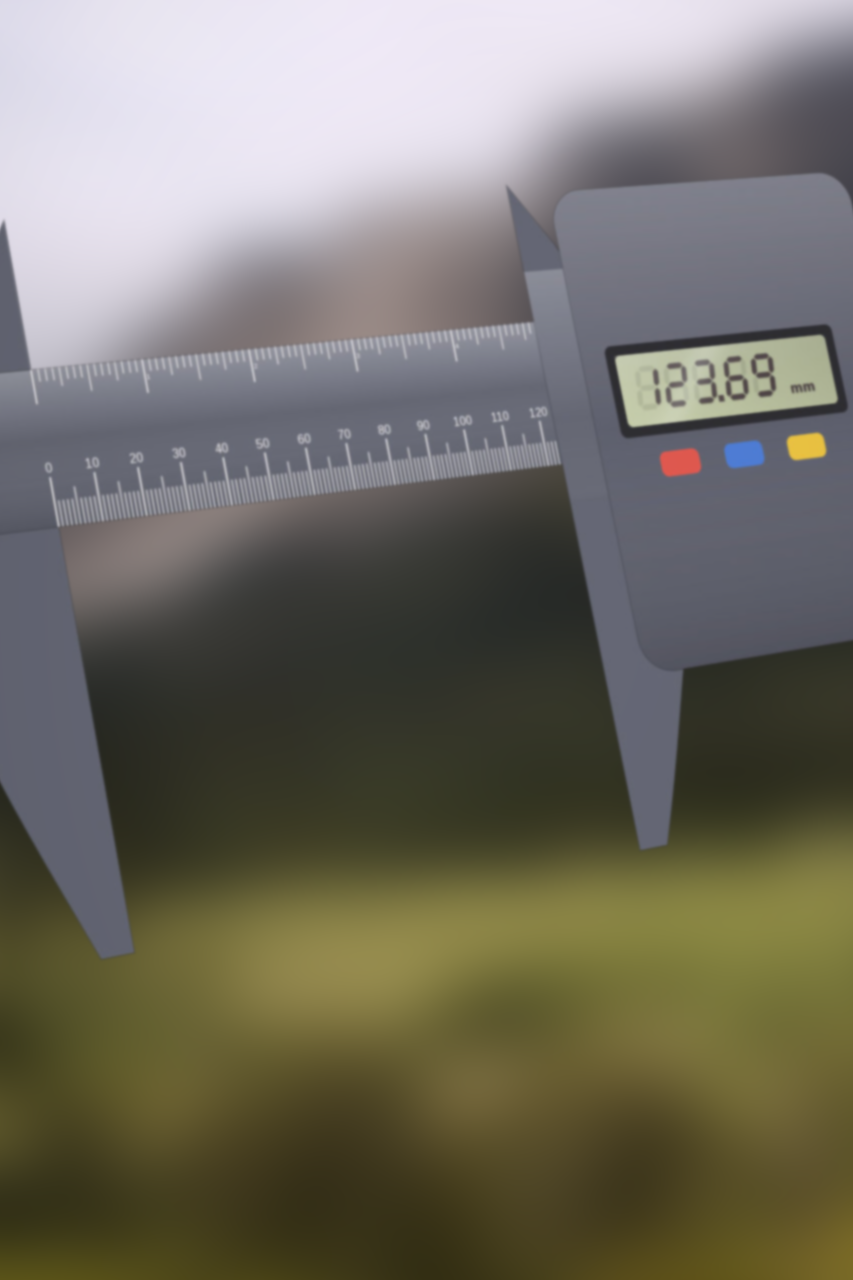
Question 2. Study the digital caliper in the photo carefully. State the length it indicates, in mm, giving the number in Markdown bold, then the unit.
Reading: **123.69** mm
